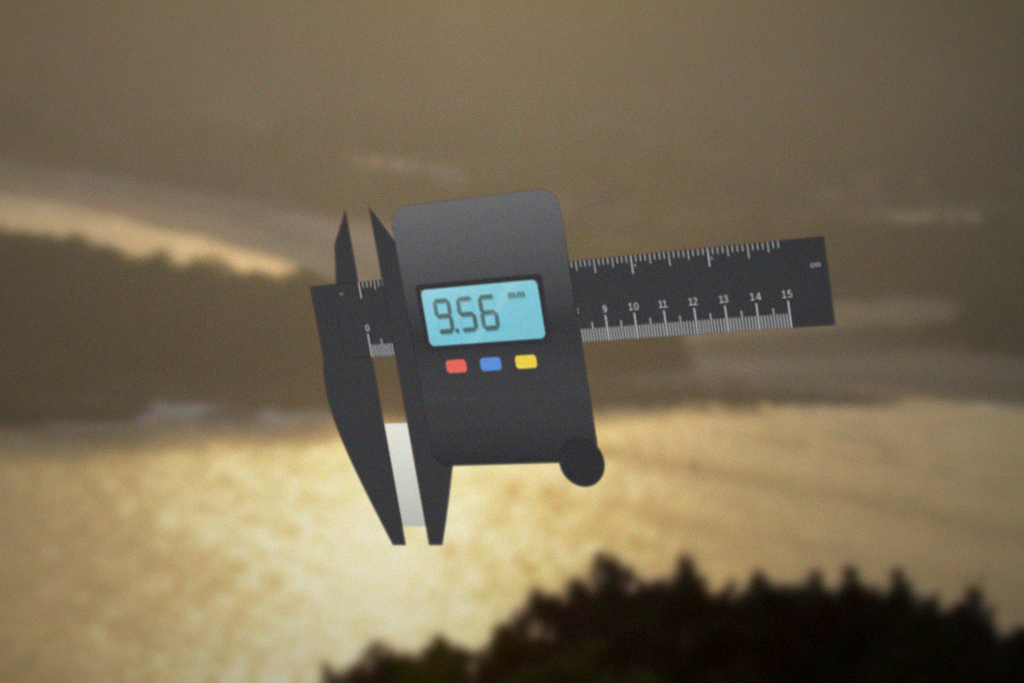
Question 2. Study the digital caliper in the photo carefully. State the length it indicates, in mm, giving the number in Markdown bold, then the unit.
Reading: **9.56** mm
